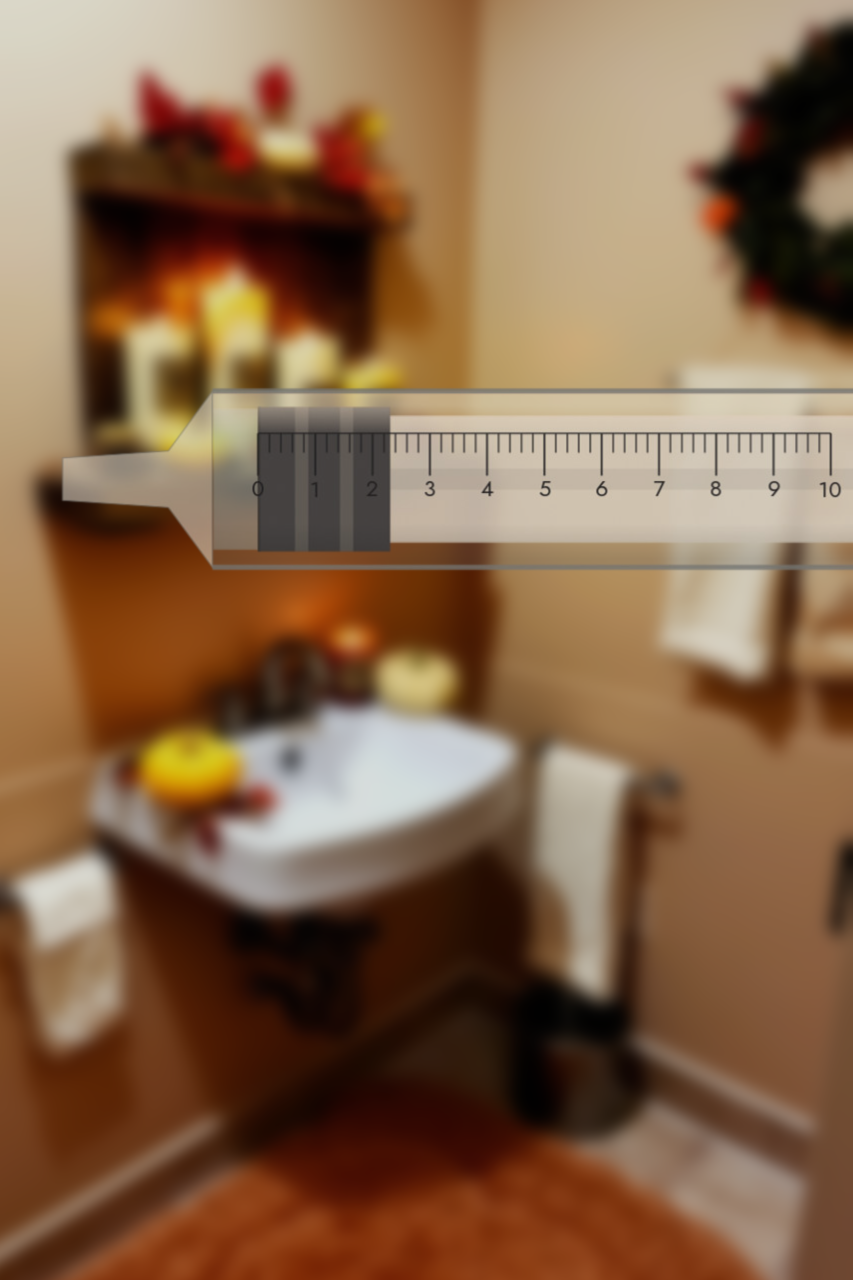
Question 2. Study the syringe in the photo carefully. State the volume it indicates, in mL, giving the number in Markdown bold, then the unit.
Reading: **0** mL
